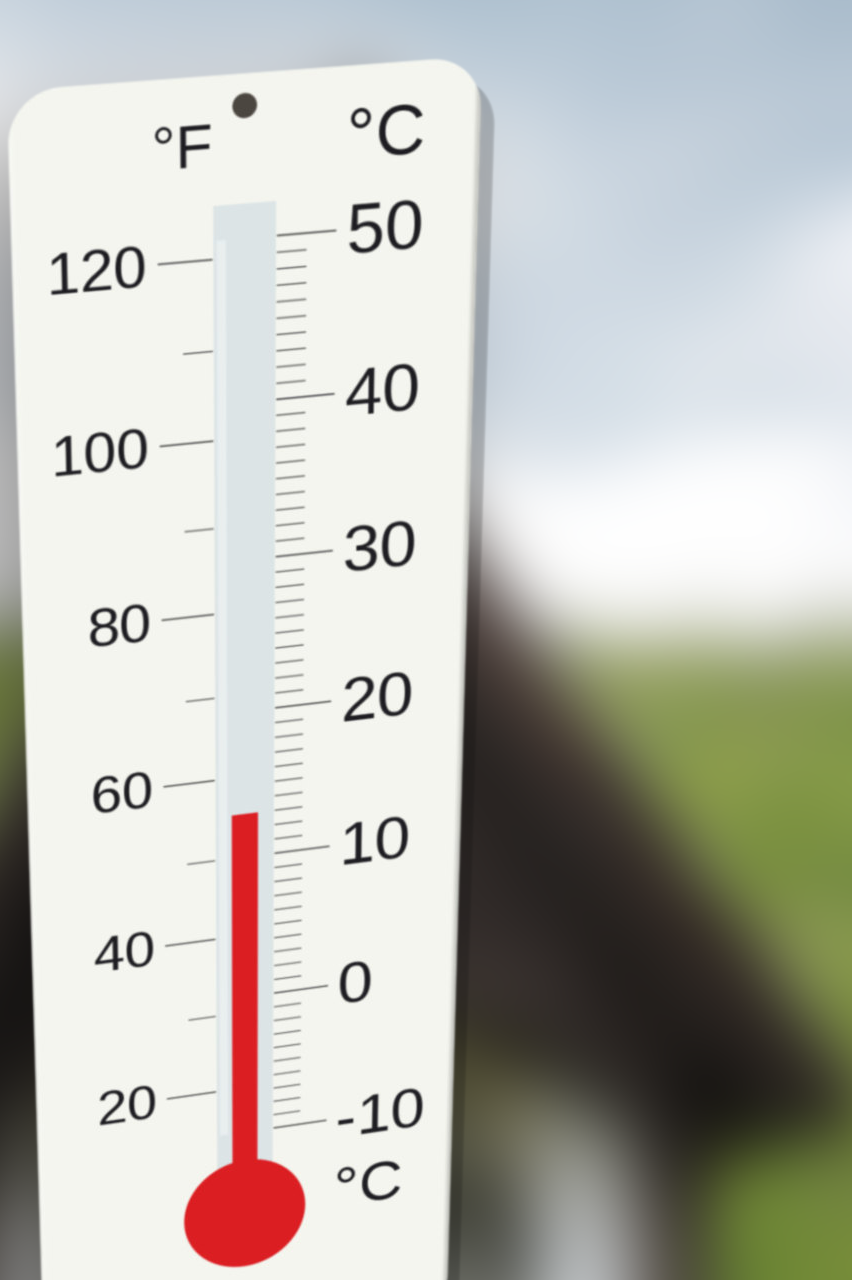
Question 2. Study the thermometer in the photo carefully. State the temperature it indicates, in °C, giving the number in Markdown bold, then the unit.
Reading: **13** °C
